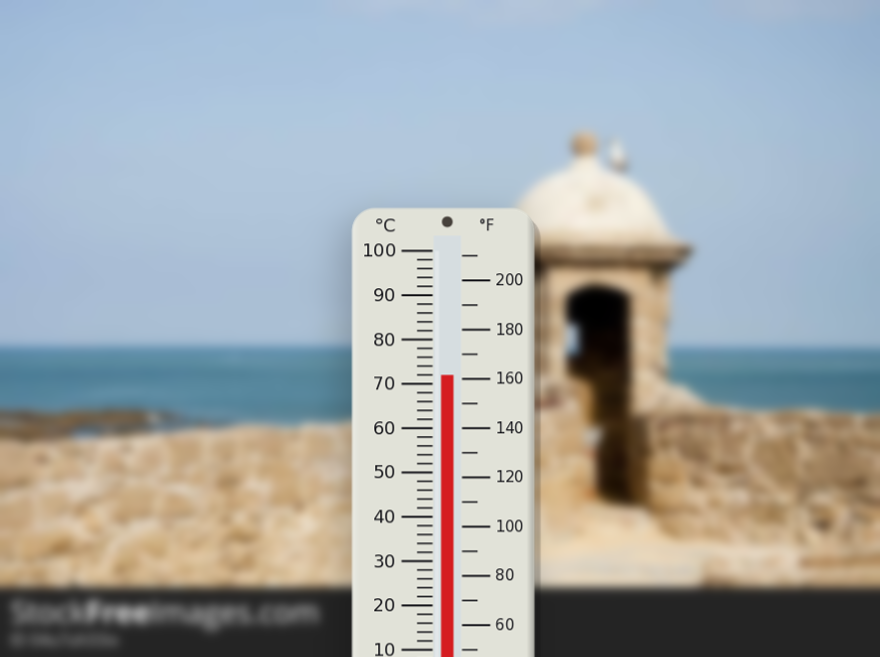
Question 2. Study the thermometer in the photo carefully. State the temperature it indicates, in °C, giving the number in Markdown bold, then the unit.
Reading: **72** °C
